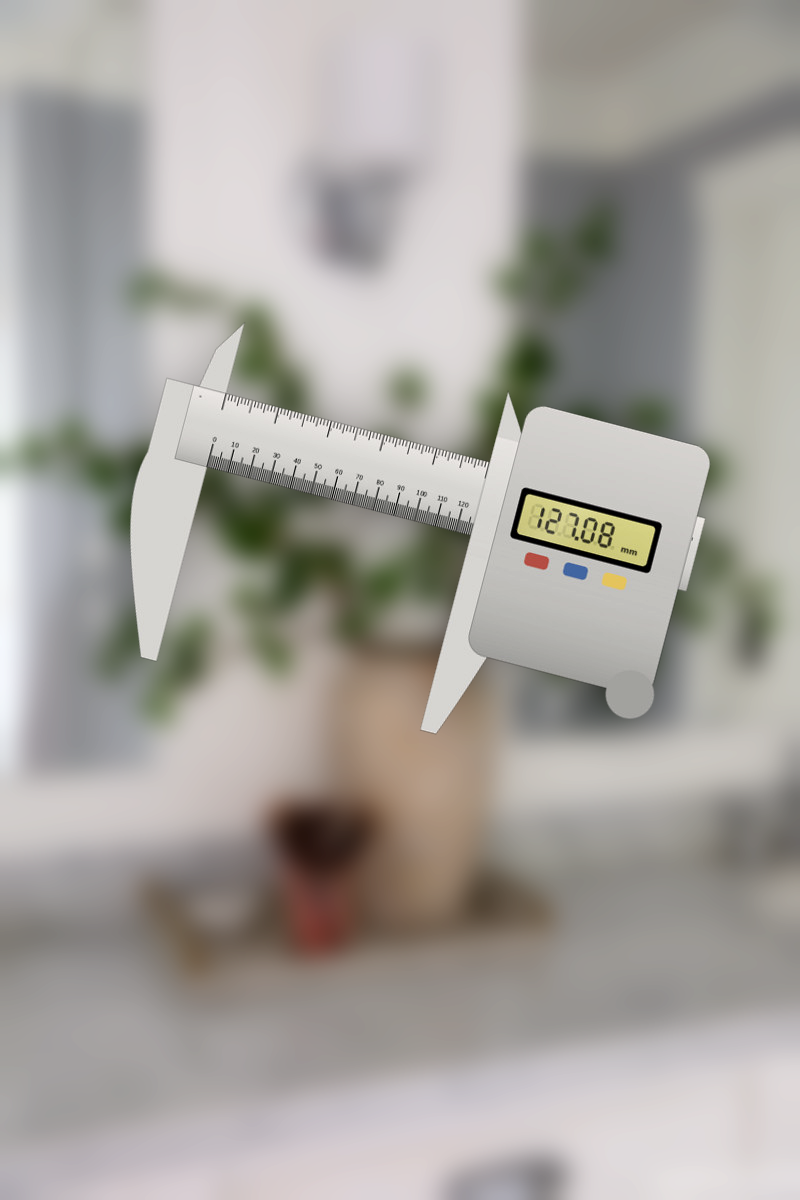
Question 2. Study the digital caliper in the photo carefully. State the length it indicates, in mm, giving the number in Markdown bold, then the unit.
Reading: **127.08** mm
